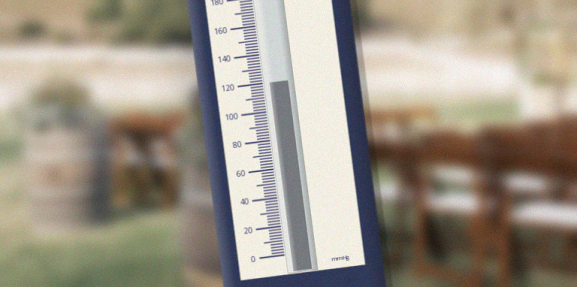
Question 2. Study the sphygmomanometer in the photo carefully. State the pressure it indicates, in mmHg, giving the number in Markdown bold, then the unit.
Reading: **120** mmHg
